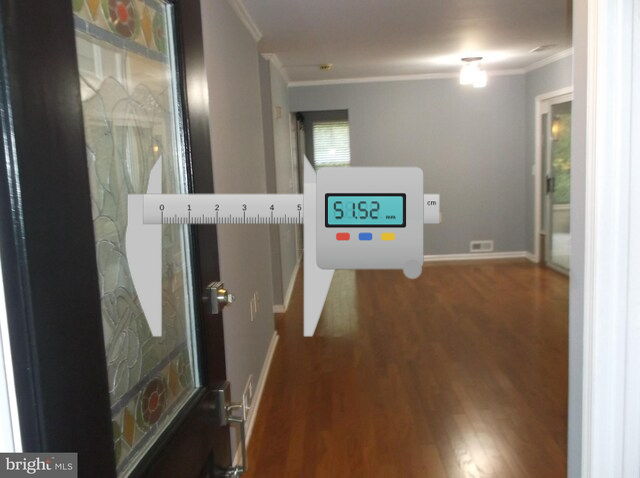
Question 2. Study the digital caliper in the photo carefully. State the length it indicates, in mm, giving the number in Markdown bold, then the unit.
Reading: **51.52** mm
